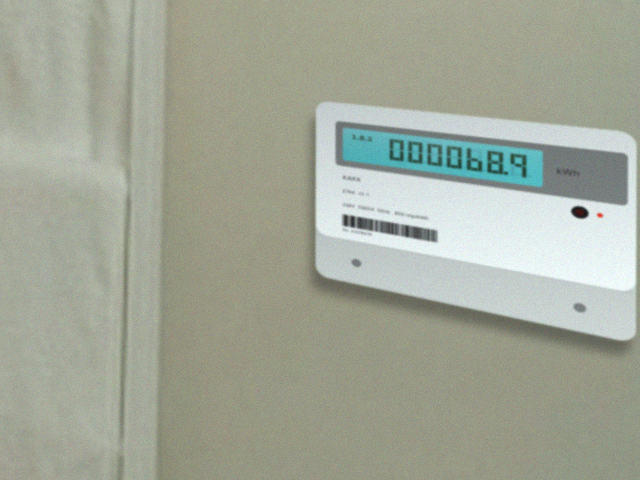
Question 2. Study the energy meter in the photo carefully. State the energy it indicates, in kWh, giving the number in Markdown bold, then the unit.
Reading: **68.9** kWh
